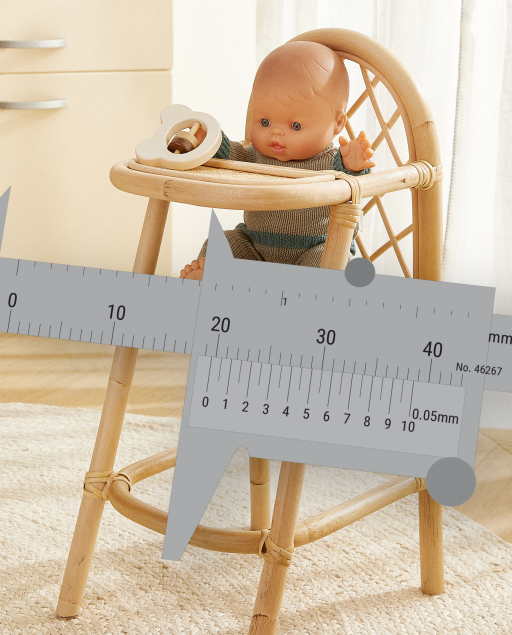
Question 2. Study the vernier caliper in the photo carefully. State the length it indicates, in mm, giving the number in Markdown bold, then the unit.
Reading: **19.6** mm
